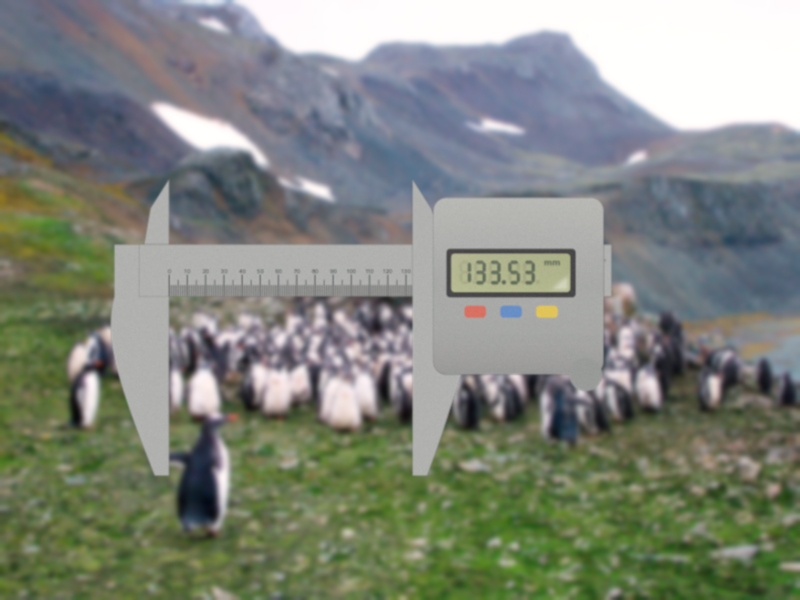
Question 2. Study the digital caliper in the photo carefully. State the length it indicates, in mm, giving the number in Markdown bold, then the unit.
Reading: **133.53** mm
